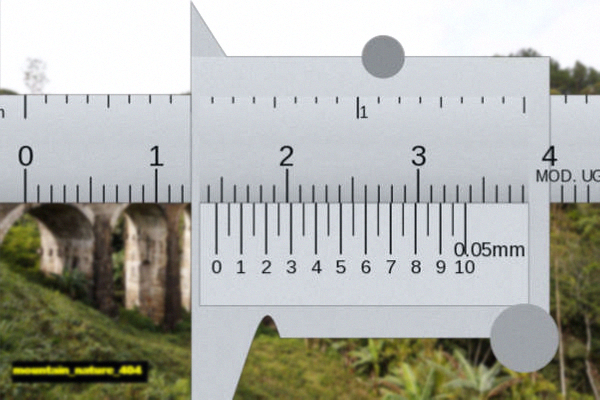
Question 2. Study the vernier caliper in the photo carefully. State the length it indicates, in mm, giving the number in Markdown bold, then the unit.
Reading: **14.6** mm
